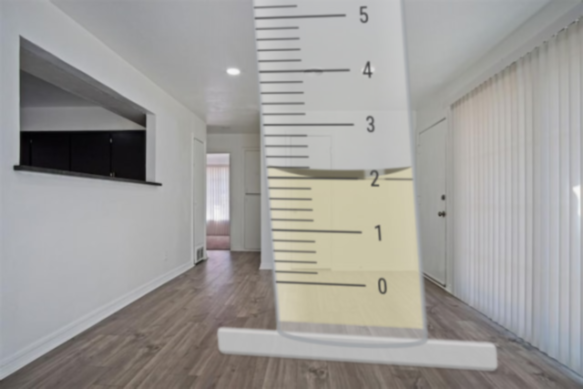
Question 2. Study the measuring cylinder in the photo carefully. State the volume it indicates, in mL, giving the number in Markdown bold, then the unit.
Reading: **2** mL
